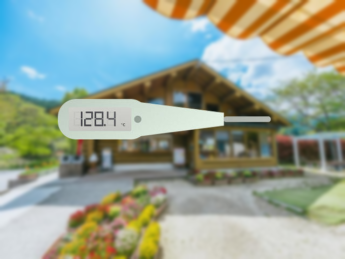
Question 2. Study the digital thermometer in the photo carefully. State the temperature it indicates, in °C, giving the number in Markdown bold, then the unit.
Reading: **128.4** °C
